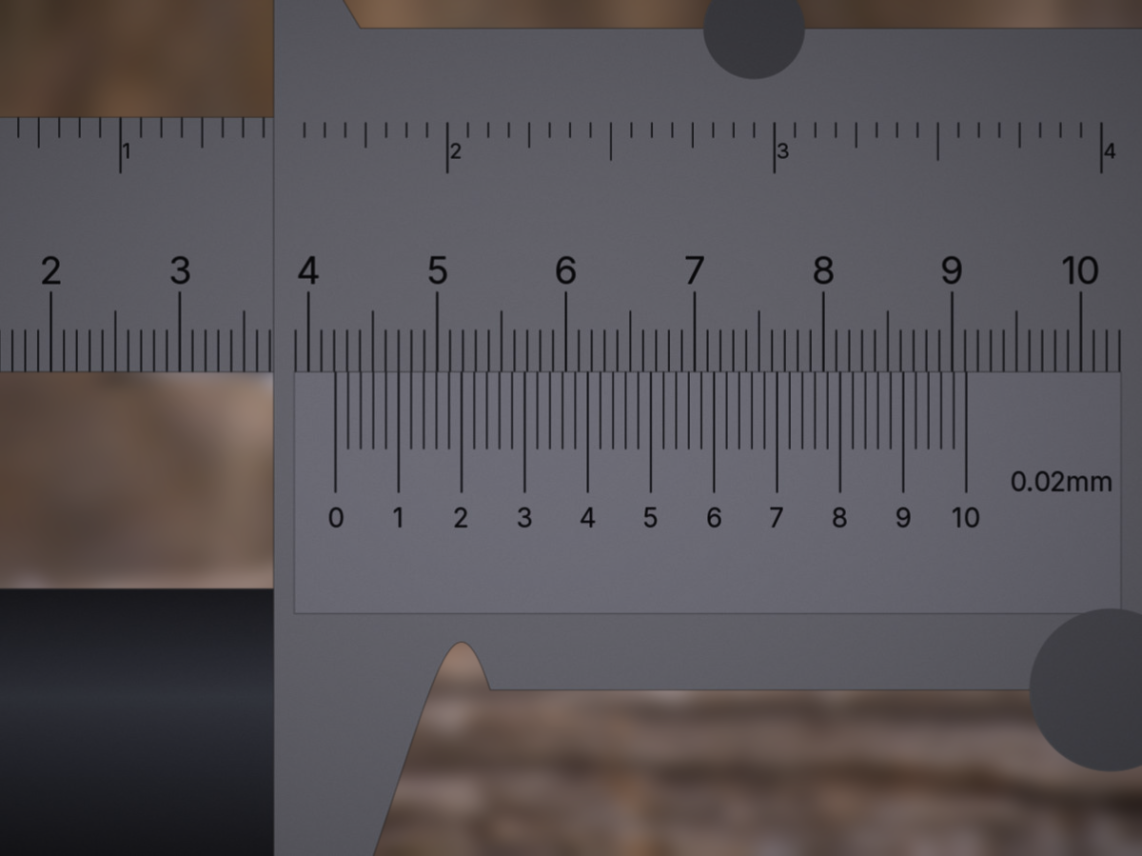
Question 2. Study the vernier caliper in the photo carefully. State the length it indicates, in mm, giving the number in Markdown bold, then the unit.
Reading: **42.1** mm
